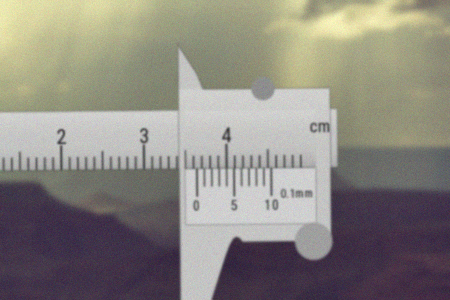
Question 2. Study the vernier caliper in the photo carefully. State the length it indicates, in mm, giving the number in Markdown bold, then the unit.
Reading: **36.4** mm
